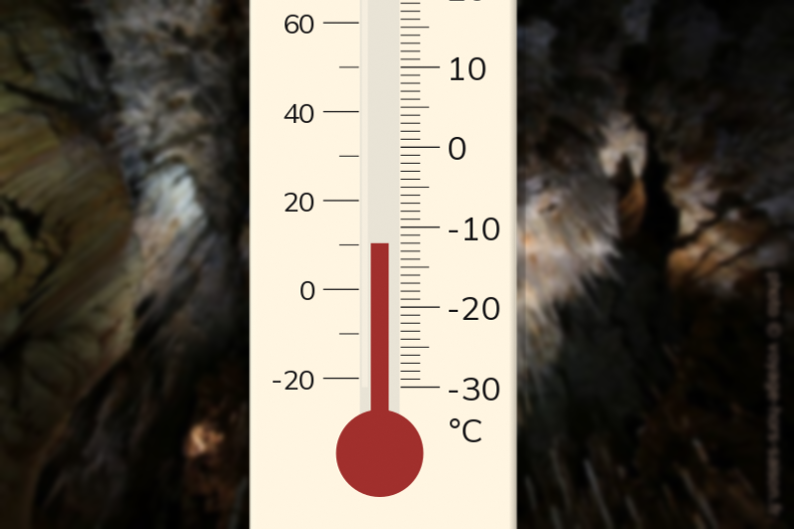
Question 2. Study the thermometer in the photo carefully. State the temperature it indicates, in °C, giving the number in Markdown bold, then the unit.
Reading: **-12** °C
